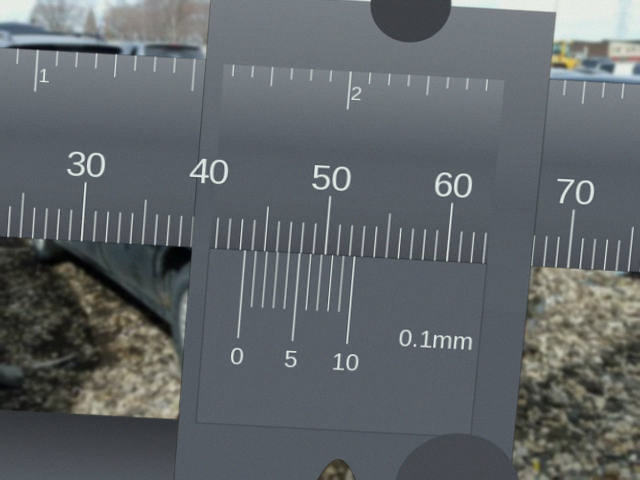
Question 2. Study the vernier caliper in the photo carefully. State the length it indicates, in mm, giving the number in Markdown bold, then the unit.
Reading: **43.4** mm
